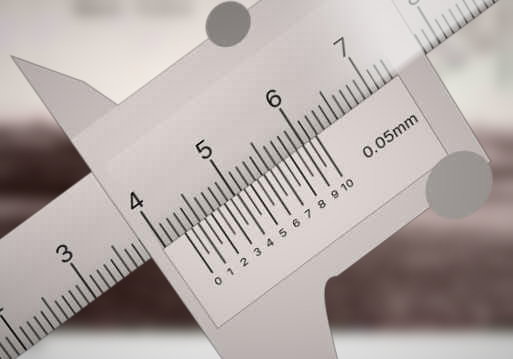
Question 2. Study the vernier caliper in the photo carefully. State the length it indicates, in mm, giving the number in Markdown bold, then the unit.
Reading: **42.8** mm
